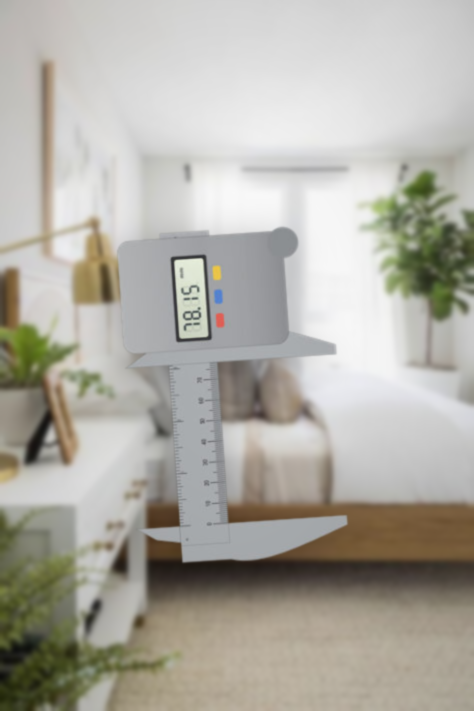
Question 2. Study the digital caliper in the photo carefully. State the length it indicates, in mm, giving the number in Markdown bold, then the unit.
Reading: **78.15** mm
